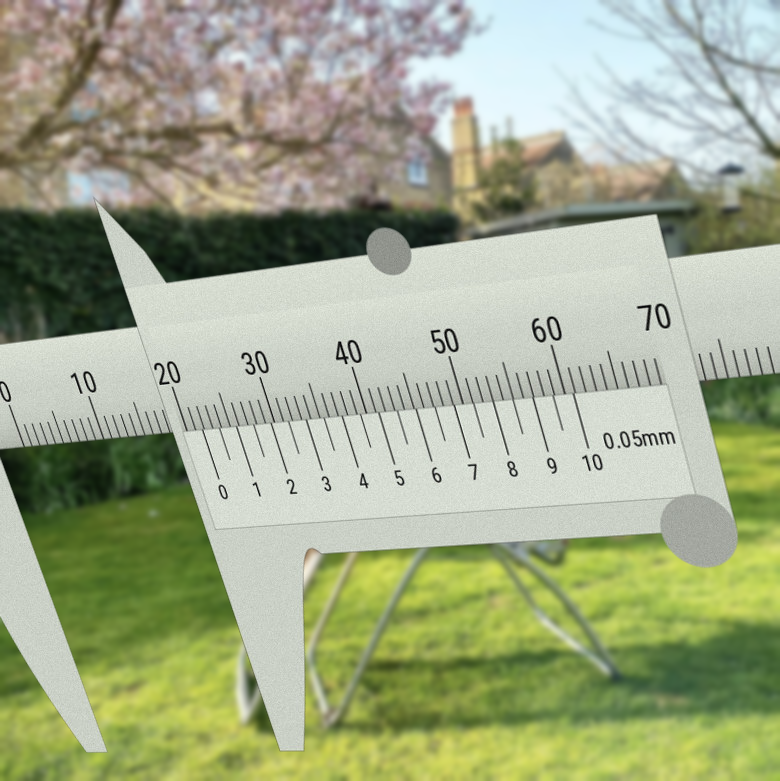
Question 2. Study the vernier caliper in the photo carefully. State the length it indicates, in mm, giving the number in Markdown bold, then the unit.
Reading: **21.8** mm
